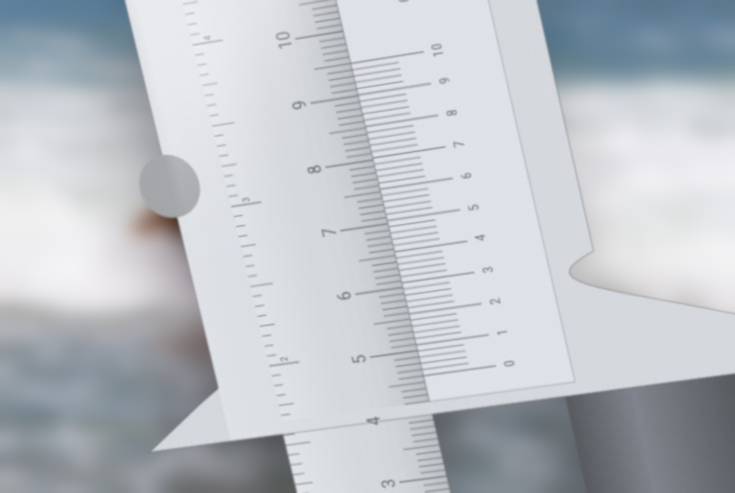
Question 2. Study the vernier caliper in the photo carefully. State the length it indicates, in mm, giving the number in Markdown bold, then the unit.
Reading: **46.0** mm
